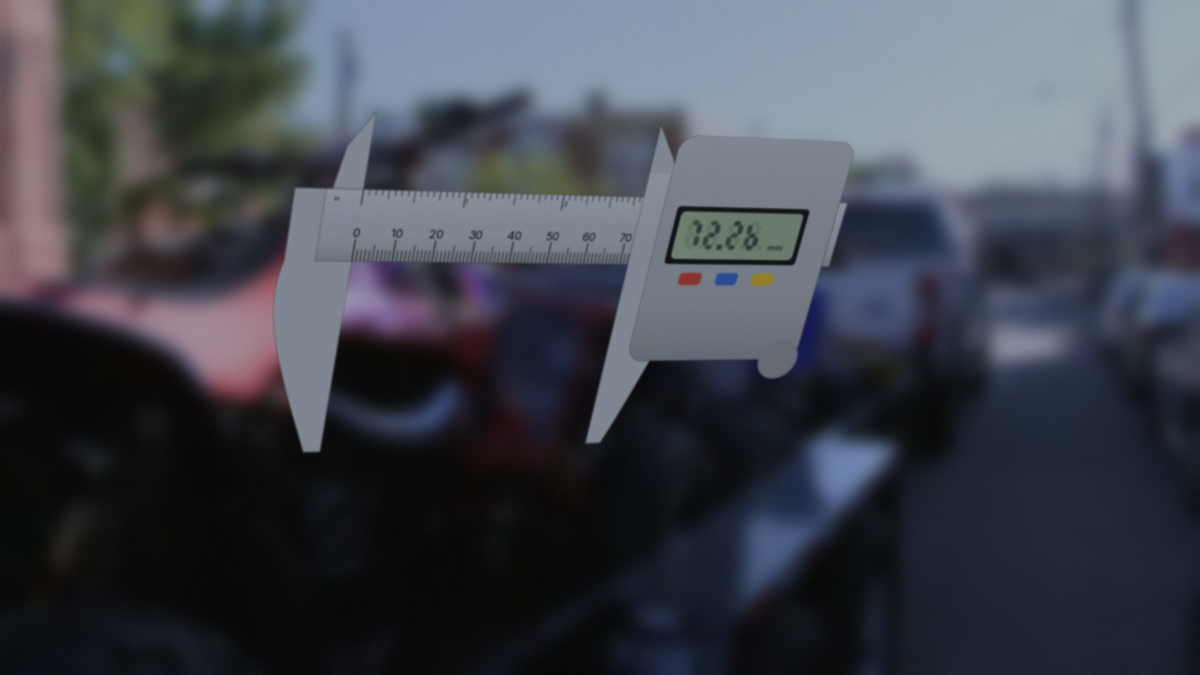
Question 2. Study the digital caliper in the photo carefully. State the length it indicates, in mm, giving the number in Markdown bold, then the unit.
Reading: **72.26** mm
